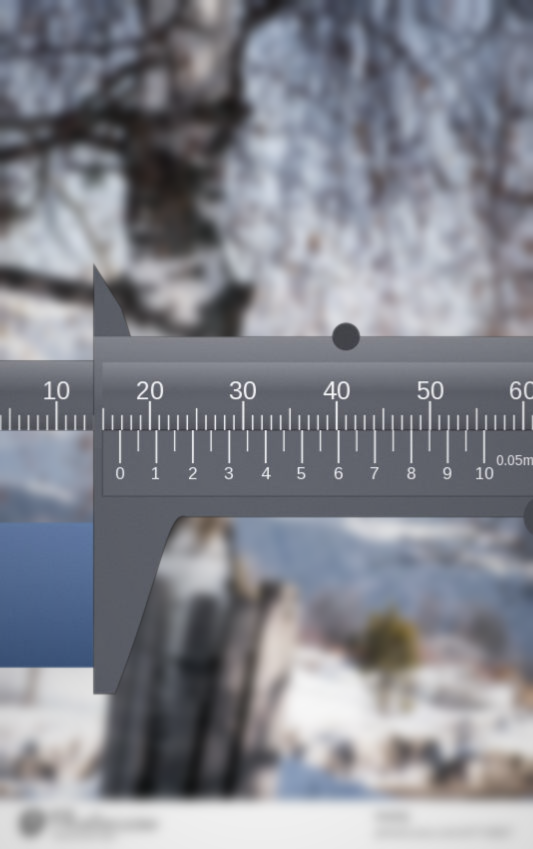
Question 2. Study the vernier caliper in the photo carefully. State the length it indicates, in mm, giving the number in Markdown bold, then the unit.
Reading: **16.8** mm
